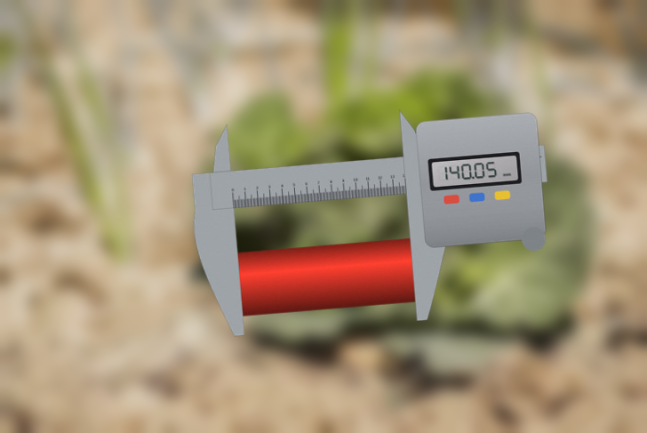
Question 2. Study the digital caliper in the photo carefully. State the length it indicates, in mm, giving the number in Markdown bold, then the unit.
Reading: **140.05** mm
